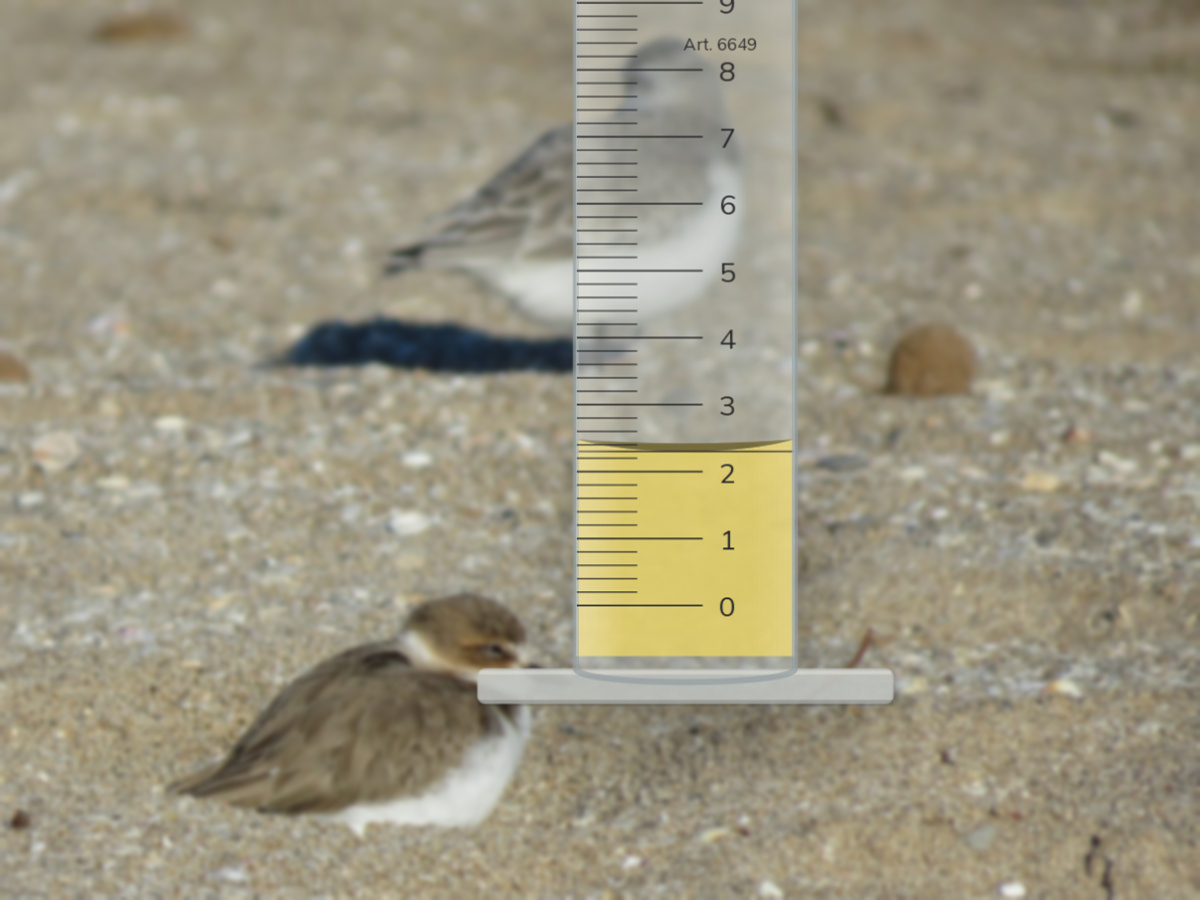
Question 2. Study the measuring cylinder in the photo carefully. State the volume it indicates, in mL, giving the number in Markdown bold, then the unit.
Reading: **2.3** mL
